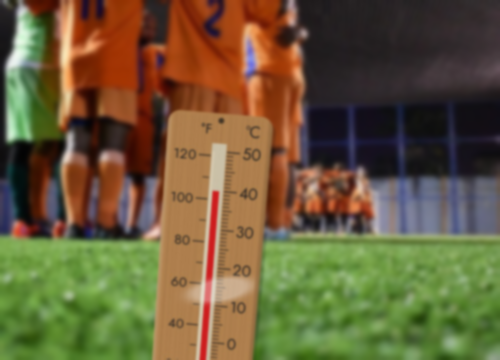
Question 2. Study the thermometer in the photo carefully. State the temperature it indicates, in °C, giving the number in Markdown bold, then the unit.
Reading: **40** °C
